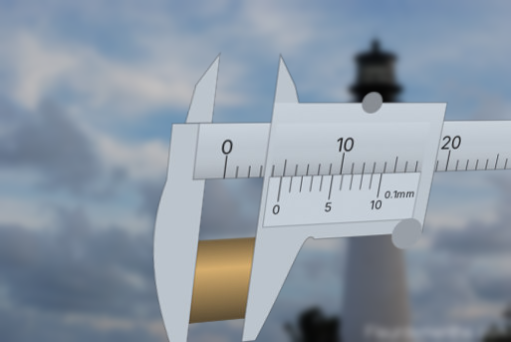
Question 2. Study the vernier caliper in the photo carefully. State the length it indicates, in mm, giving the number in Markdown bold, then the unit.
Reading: **4.8** mm
